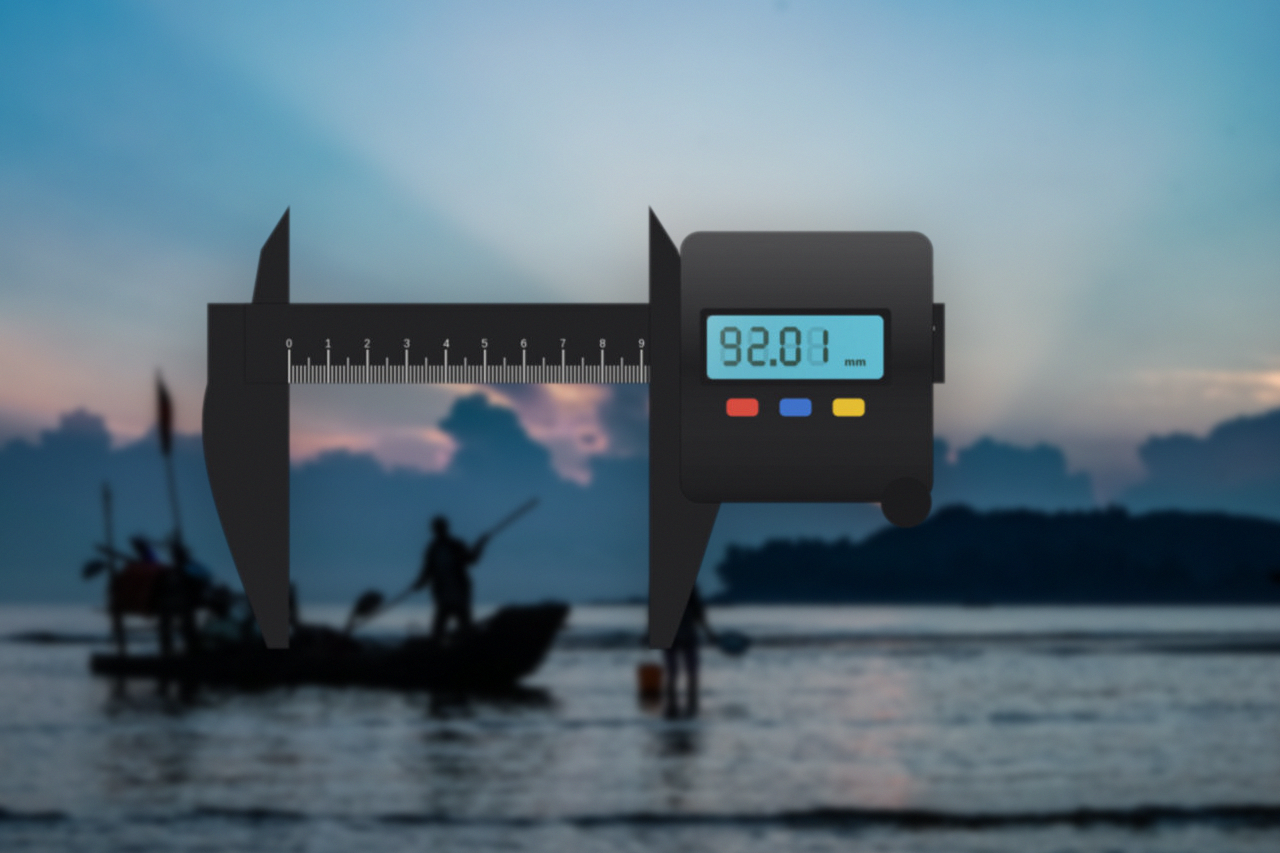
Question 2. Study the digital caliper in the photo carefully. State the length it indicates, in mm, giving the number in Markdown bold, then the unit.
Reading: **92.01** mm
